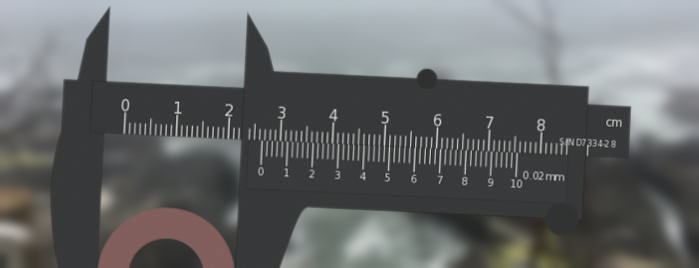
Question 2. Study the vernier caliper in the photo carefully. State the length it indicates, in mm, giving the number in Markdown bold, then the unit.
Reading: **26.5** mm
